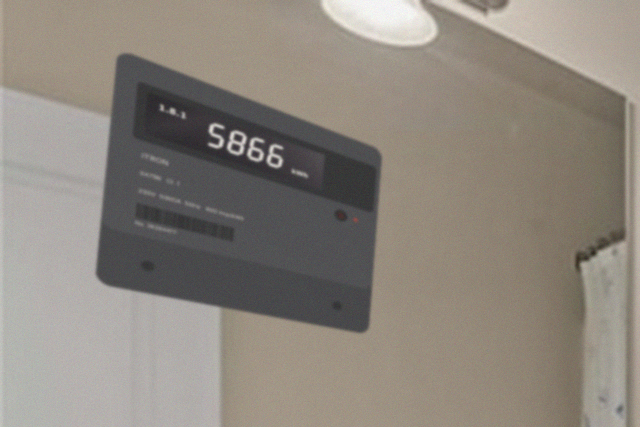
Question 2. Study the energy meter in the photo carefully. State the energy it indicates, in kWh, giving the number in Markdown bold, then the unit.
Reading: **5866** kWh
